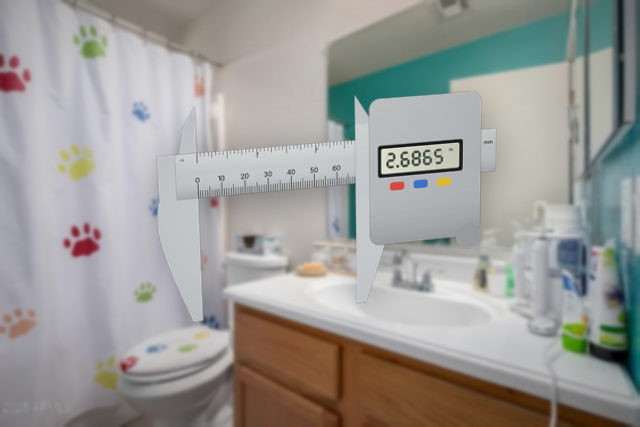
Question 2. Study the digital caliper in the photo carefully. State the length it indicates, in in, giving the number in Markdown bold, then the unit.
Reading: **2.6865** in
